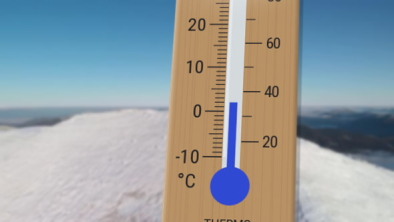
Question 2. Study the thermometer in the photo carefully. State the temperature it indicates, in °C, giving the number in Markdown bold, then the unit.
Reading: **2** °C
